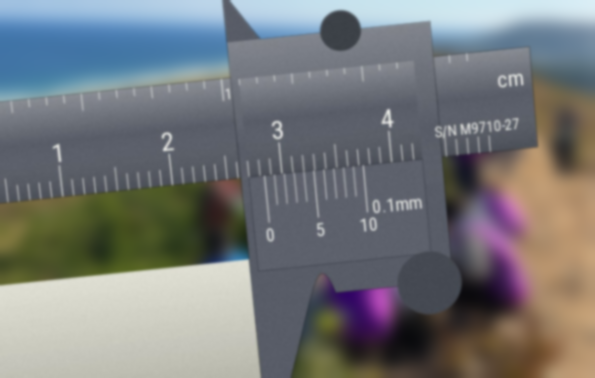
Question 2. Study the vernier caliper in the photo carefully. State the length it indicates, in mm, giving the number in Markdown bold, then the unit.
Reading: **28.4** mm
